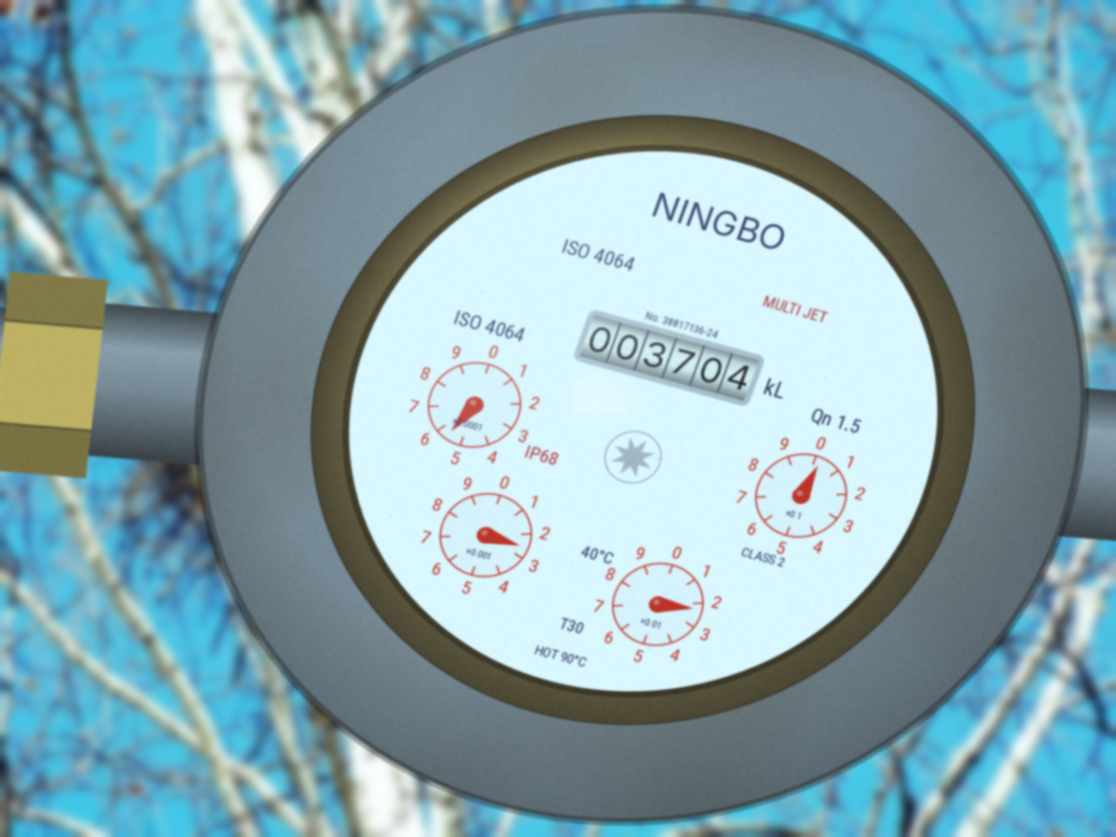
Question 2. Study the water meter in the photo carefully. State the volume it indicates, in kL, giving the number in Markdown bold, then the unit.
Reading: **3704.0225** kL
